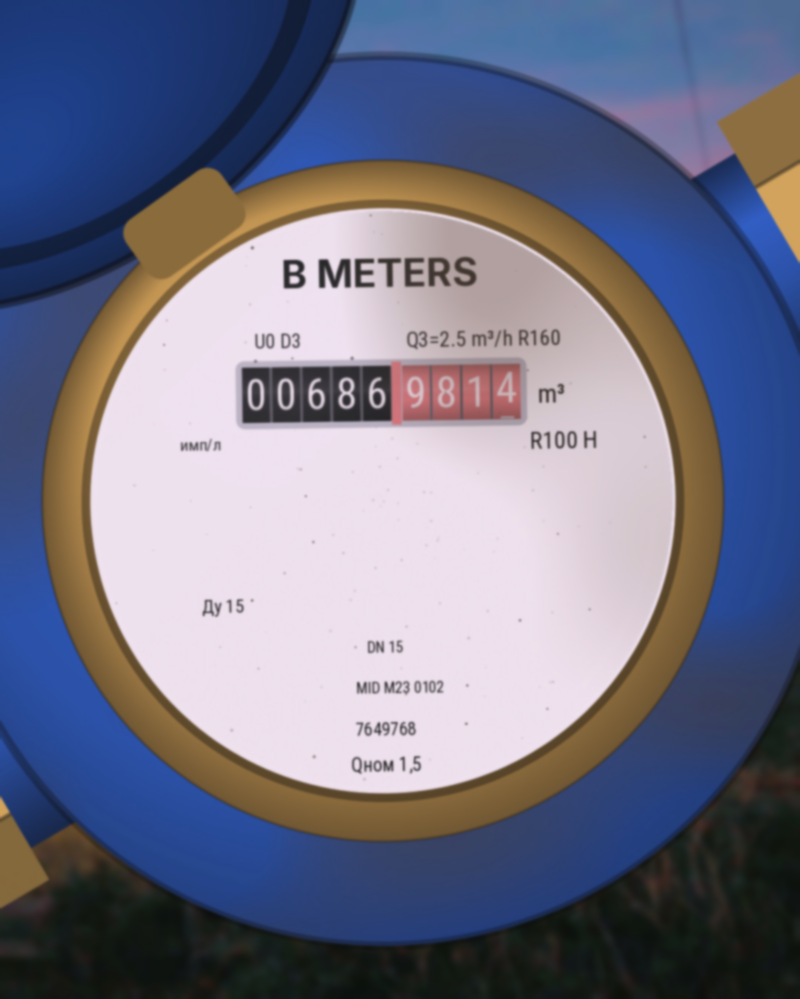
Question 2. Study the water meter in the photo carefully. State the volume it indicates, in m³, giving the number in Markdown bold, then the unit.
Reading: **686.9814** m³
